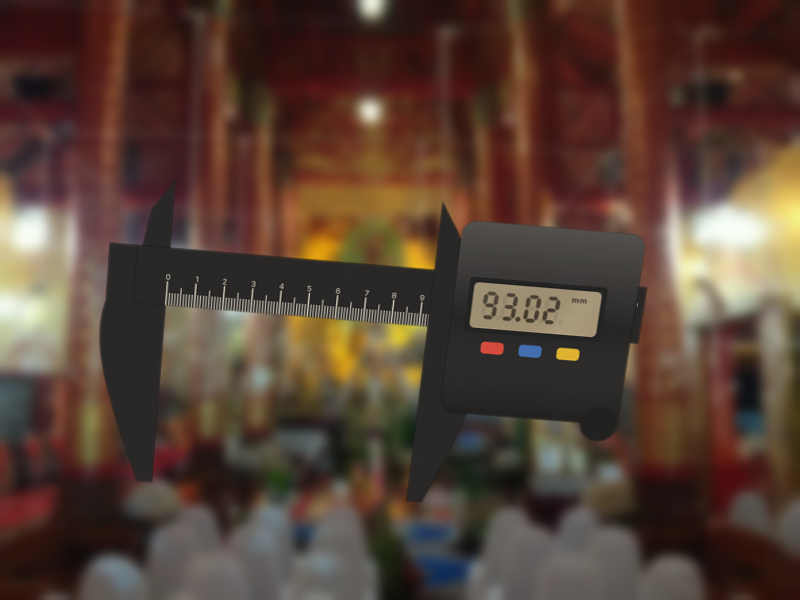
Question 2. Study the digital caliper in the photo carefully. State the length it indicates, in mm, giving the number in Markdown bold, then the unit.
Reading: **93.02** mm
